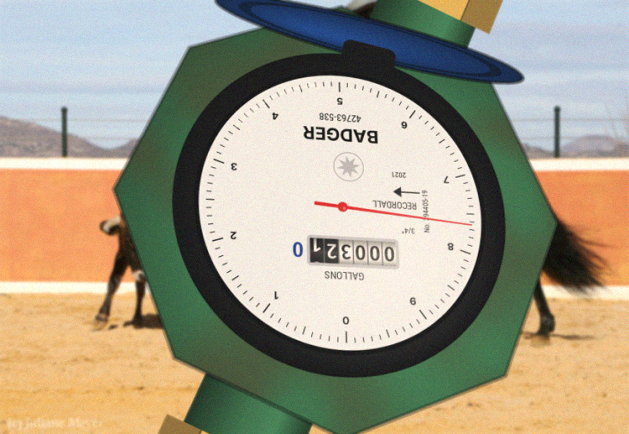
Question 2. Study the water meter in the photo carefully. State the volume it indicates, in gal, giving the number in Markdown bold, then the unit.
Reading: **3207.6** gal
